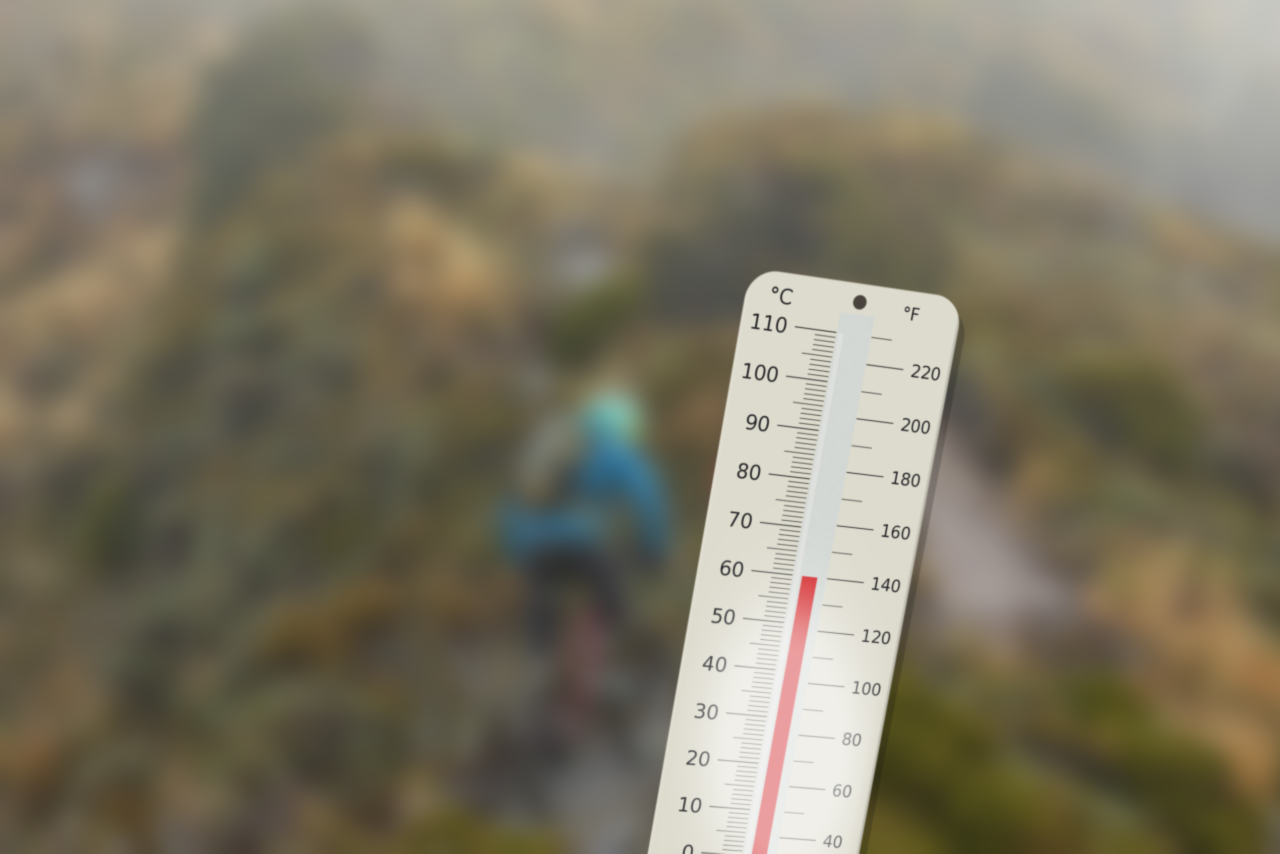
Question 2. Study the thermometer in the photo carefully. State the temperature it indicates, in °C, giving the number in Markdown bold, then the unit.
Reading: **60** °C
